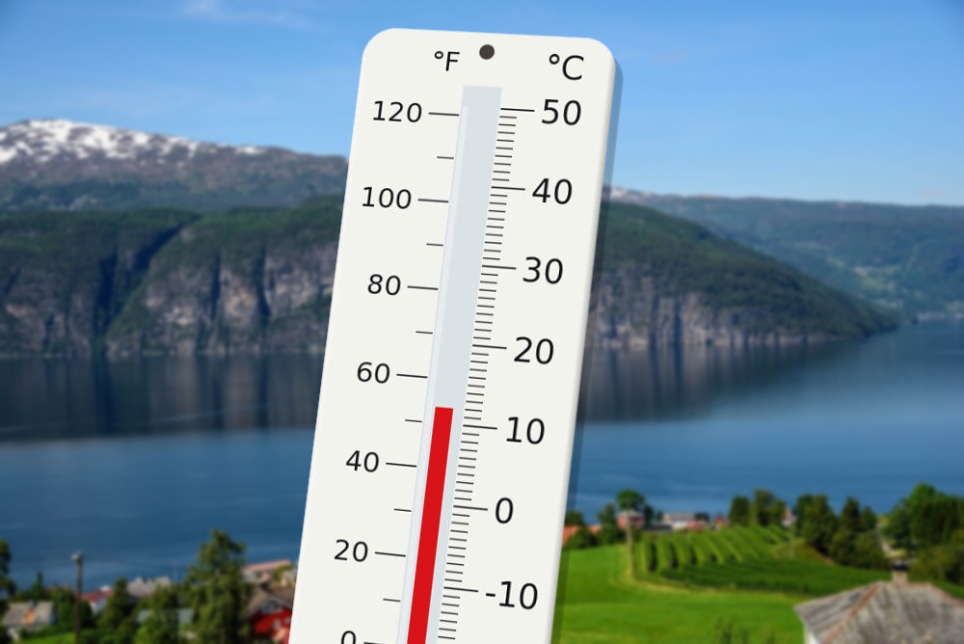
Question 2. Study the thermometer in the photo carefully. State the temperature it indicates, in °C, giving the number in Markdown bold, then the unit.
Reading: **12** °C
